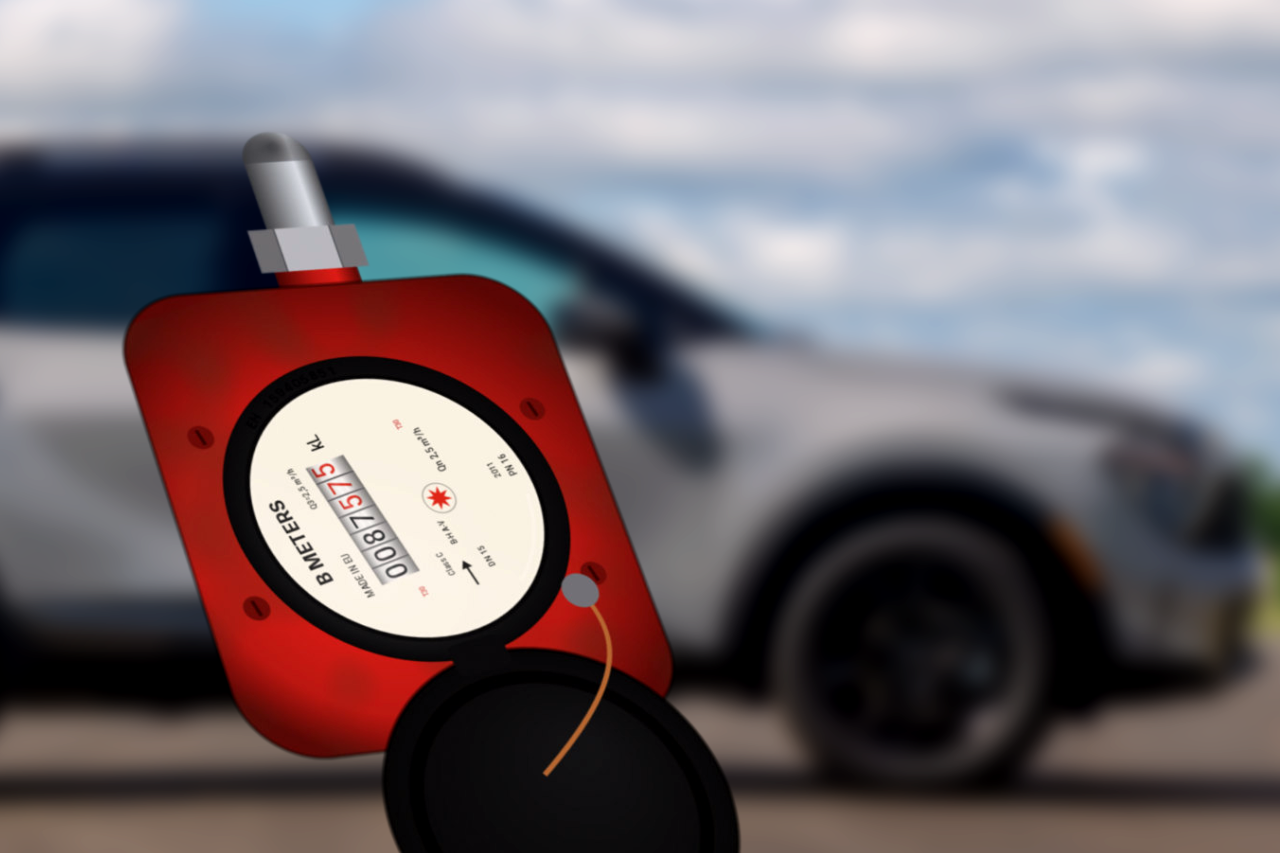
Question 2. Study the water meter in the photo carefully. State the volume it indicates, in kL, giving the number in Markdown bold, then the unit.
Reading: **87.575** kL
